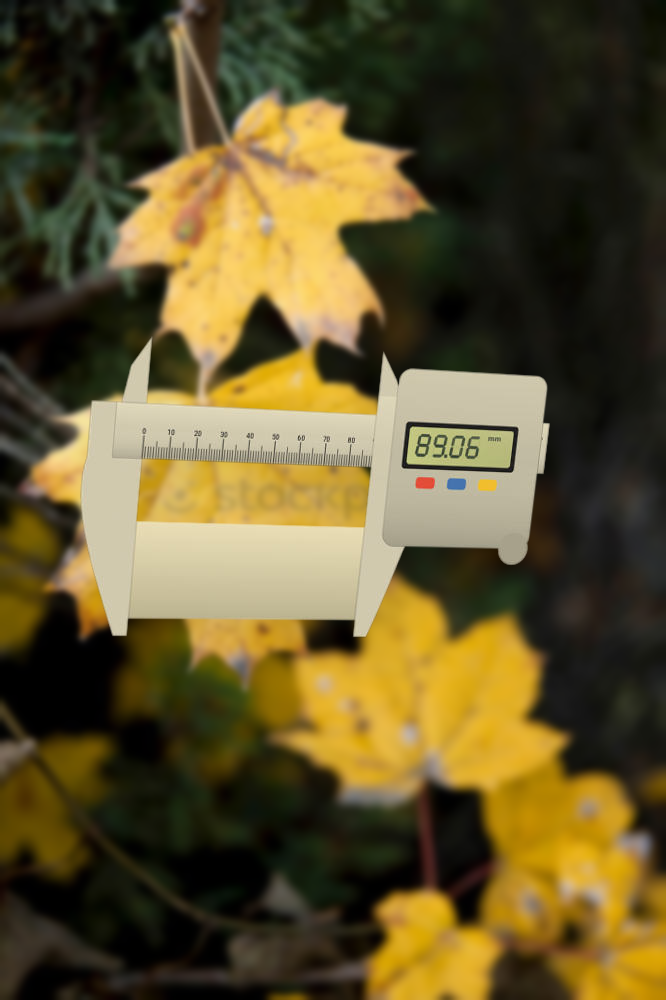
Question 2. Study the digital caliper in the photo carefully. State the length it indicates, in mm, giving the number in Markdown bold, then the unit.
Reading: **89.06** mm
